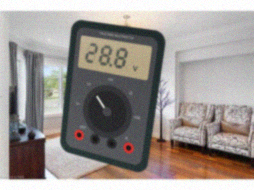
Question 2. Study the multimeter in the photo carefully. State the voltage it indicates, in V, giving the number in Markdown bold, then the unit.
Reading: **28.8** V
